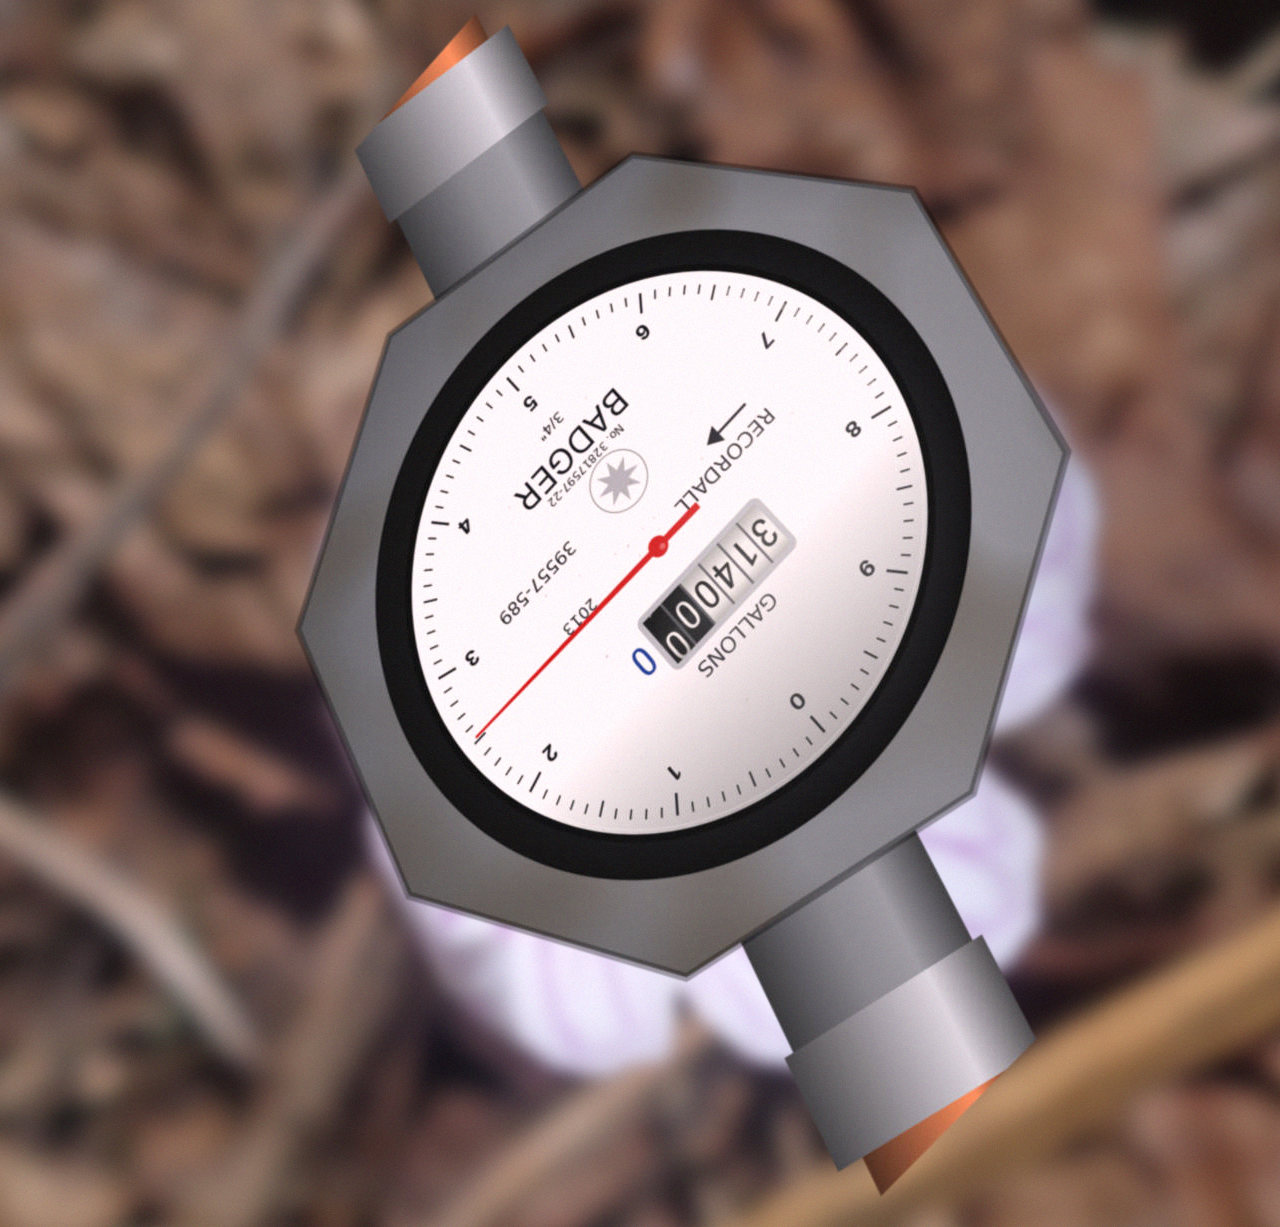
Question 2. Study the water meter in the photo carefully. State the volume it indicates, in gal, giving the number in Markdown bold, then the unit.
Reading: **3140002.5** gal
